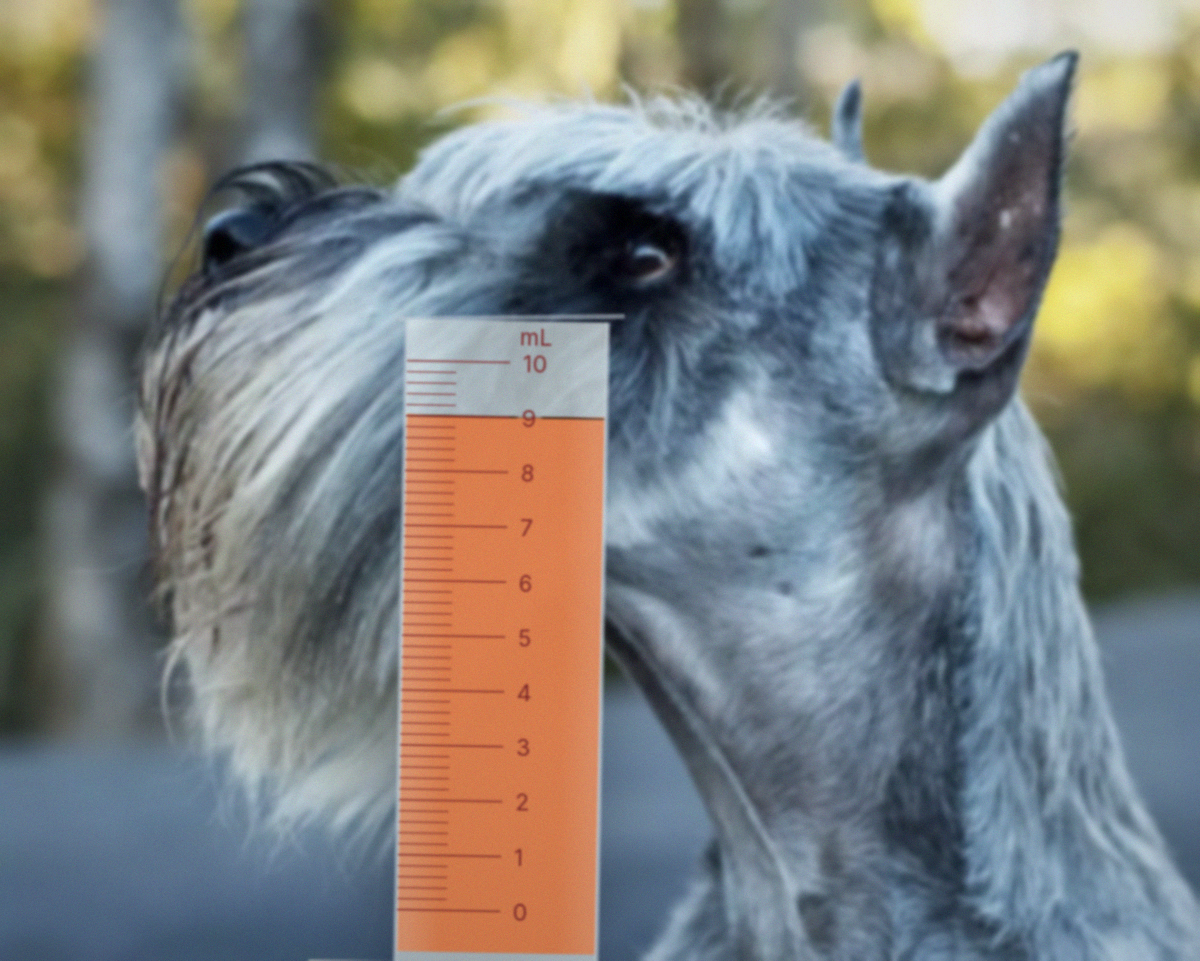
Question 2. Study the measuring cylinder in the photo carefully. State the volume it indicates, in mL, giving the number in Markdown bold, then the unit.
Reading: **9** mL
